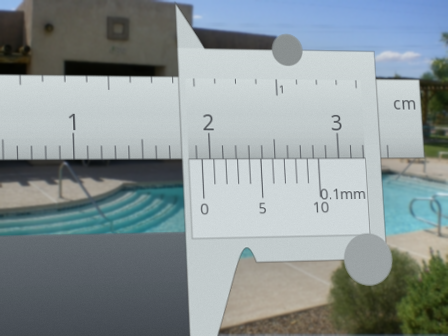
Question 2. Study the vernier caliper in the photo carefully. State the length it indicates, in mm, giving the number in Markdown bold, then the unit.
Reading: **19.4** mm
